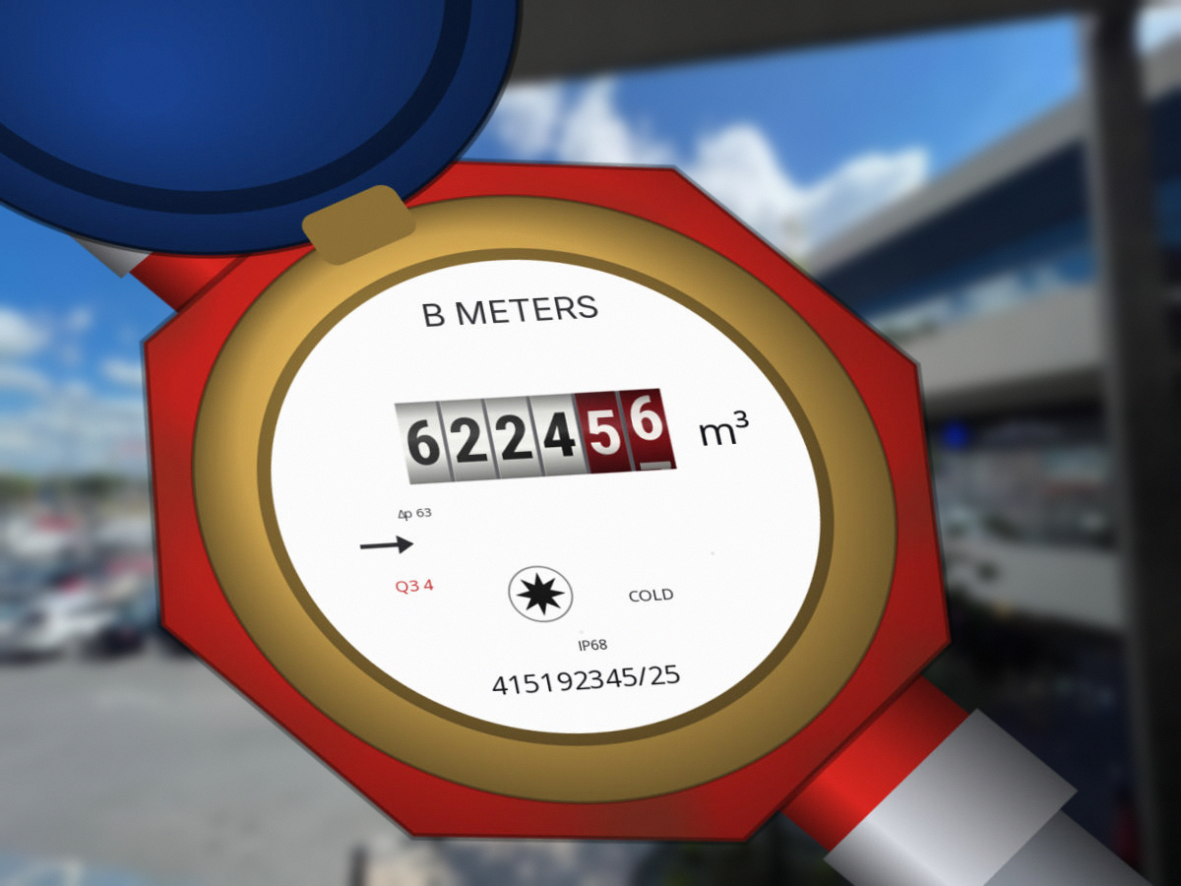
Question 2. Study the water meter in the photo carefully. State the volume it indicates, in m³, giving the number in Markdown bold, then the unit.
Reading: **6224.56** m³
